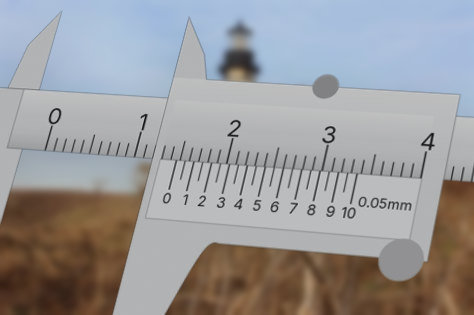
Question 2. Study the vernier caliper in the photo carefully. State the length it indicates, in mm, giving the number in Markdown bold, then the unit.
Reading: **14.6** mm
